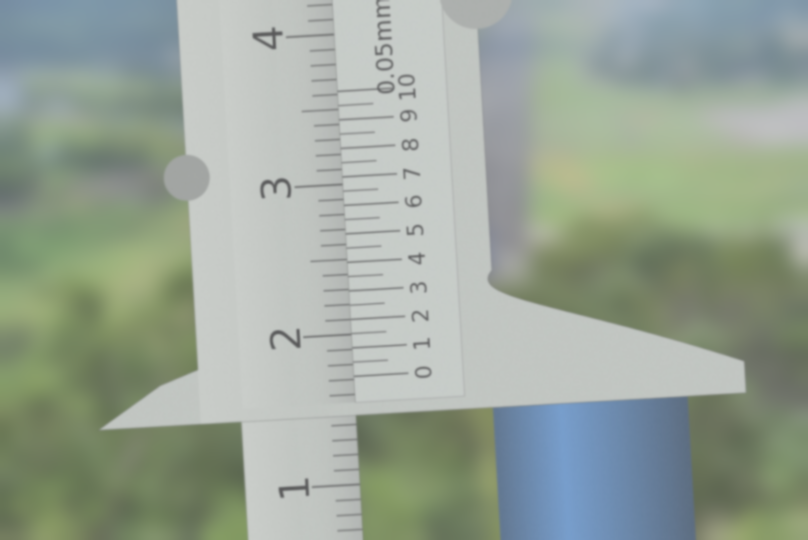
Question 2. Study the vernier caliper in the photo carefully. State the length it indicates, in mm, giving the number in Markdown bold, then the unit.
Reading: **17.2** mm
